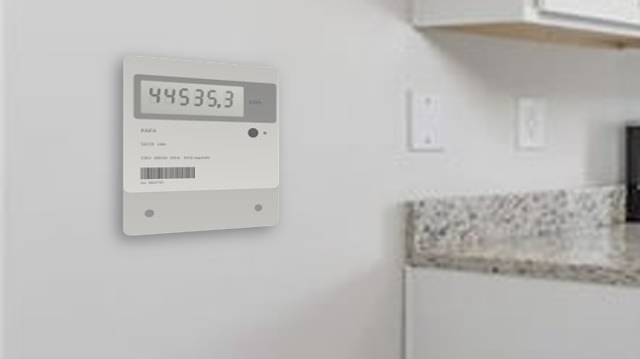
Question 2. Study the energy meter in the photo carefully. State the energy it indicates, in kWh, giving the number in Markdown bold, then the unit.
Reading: **44535.3** kWh
